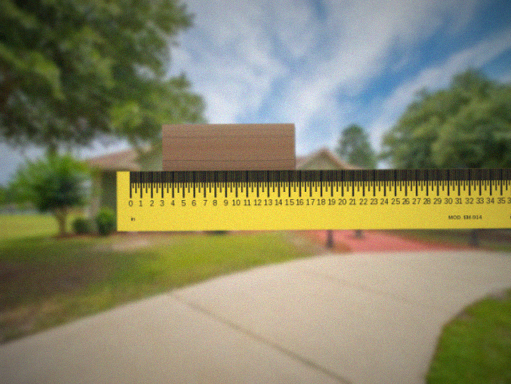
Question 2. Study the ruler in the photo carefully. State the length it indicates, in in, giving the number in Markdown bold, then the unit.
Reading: **12.5** in
